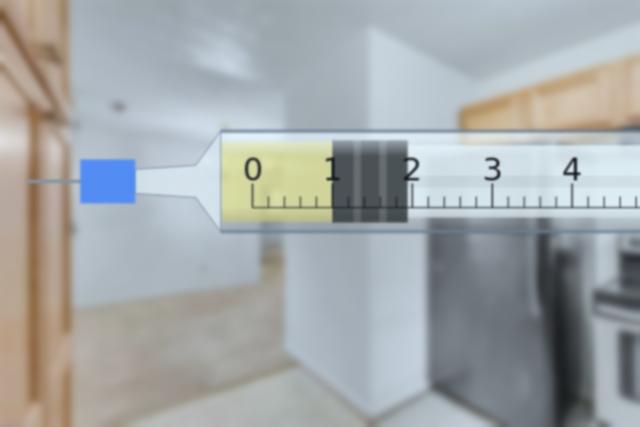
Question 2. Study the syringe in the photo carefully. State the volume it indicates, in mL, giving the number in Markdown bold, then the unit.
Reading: **1** mL
